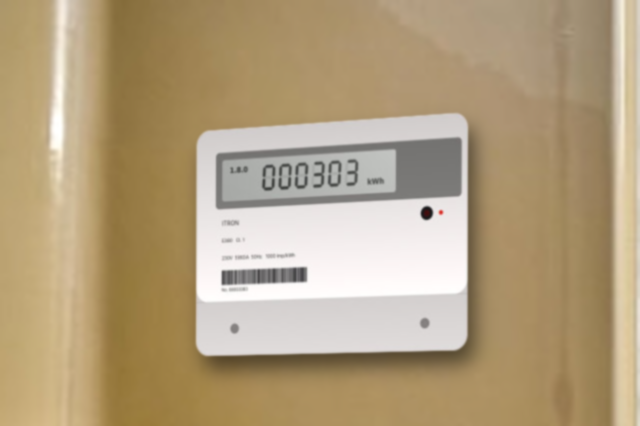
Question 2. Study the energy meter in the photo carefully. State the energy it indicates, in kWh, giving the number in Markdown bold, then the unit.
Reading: **303** kWh
